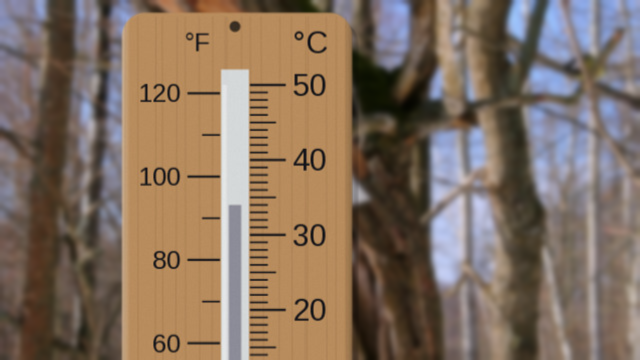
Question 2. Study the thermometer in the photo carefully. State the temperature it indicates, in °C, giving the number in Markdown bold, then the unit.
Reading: **34** °C
